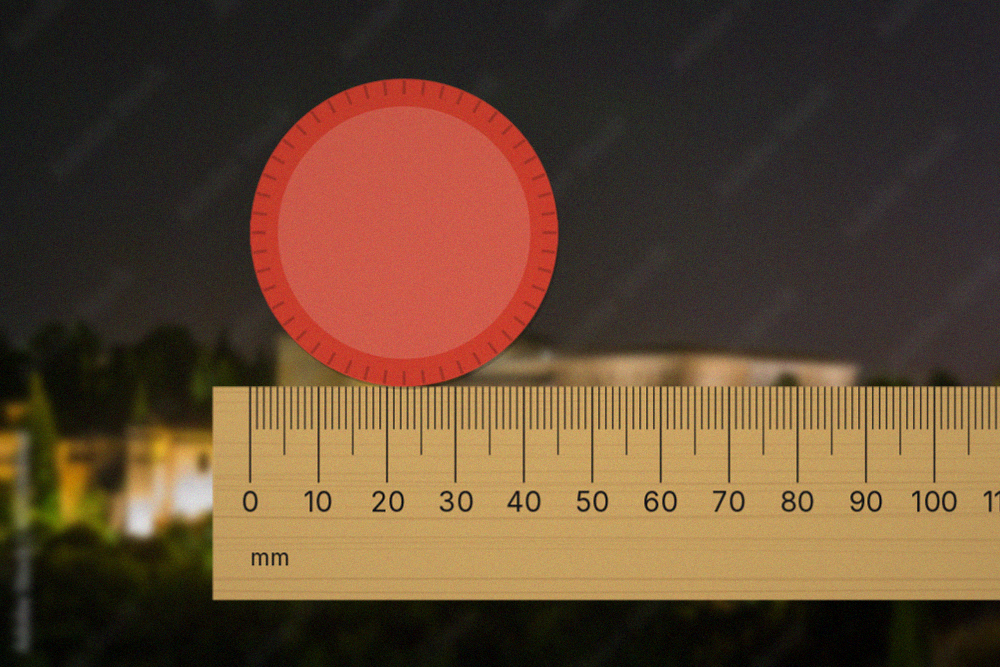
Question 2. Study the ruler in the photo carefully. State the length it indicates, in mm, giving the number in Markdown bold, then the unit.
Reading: **45** mm
